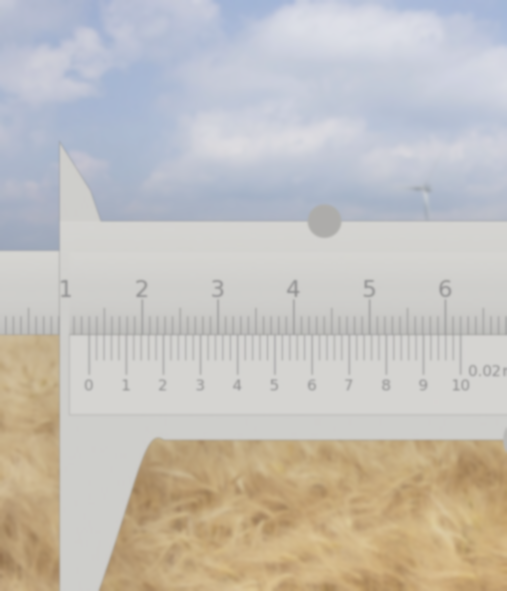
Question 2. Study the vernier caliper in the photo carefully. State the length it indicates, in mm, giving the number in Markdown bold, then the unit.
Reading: **13.0** mm
